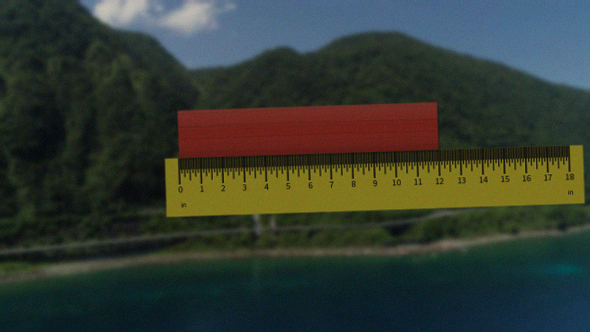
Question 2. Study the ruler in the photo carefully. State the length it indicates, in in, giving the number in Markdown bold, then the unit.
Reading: **12** in
